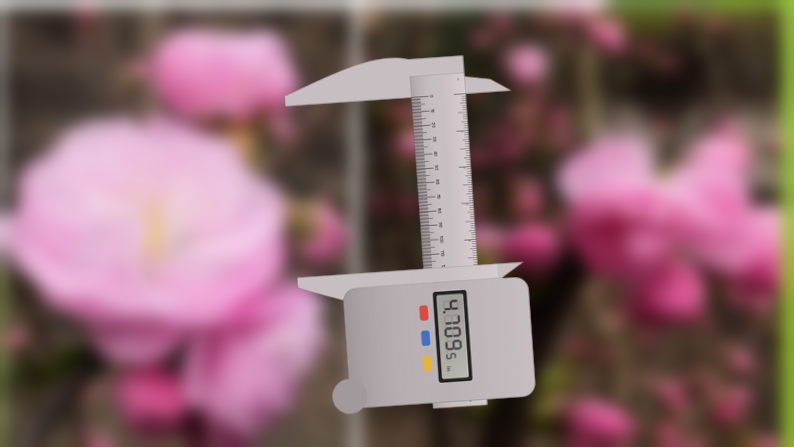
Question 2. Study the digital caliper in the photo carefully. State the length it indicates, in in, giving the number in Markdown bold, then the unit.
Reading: **4.7095** in
